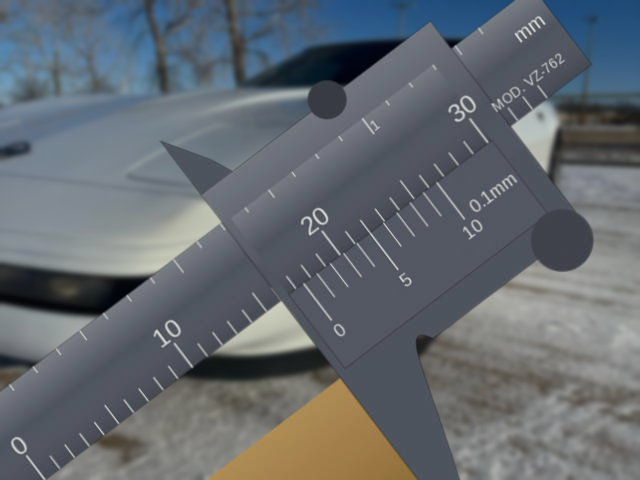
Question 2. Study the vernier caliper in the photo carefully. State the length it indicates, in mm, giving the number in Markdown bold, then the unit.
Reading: **17.5** mm
